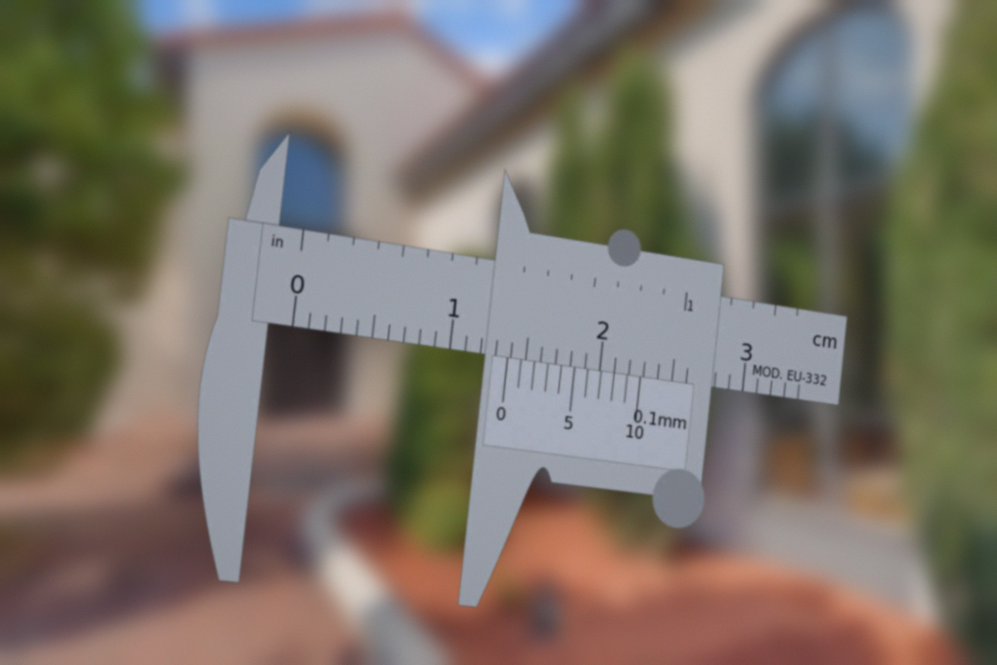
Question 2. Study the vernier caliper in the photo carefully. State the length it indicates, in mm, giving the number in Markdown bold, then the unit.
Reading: **13.8** mm
